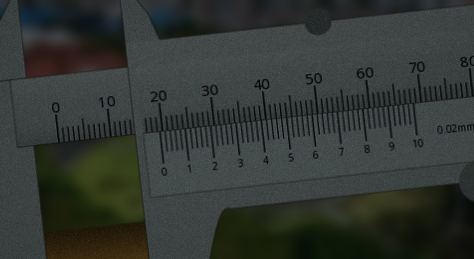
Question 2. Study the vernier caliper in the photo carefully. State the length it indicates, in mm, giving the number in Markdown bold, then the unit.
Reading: **19.5** mm
